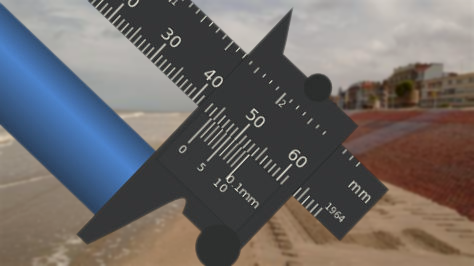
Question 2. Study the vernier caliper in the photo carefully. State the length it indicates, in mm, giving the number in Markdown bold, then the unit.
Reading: **44.6** mm
